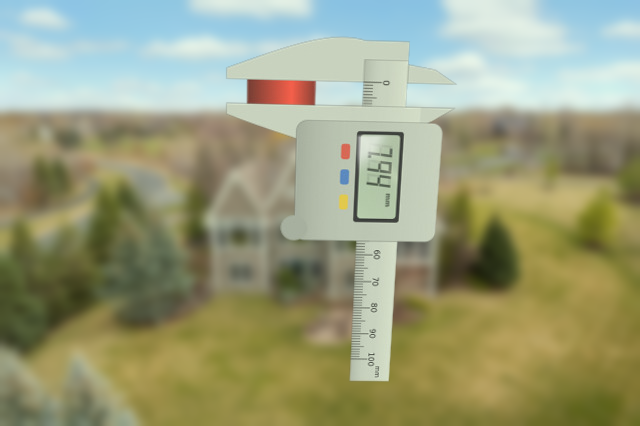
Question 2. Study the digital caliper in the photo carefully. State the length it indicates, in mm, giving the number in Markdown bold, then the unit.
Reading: **7.94** mm
